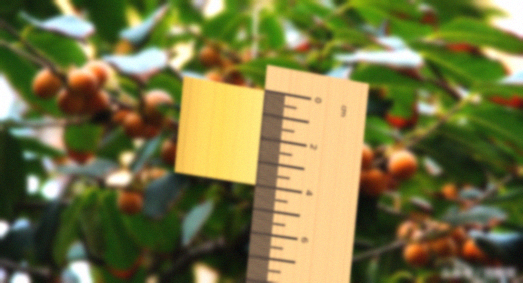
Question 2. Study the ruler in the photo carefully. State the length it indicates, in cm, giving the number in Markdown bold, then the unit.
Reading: **4** cm
